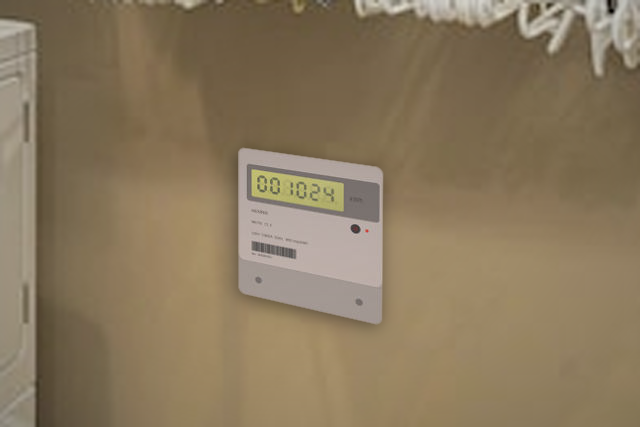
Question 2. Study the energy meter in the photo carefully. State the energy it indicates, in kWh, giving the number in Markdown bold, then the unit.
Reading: **1024** kWh
